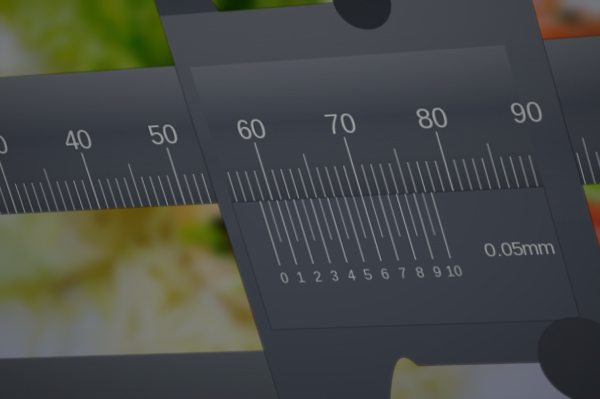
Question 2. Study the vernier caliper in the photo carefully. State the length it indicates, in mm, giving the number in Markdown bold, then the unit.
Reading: **58.6** mm
